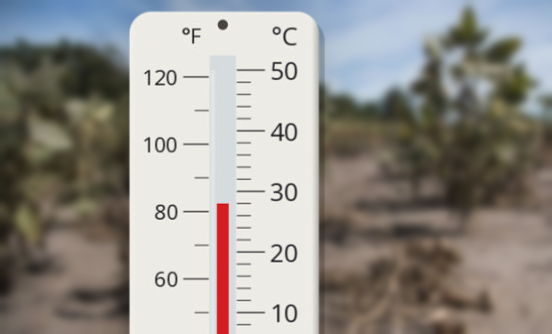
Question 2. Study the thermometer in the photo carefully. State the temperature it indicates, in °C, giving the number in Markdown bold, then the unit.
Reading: **28** °C
